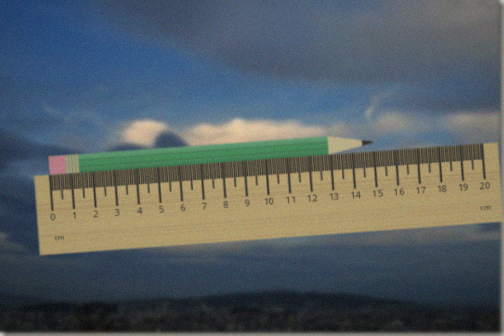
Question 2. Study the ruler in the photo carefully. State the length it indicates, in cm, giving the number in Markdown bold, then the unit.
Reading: **15** cm
